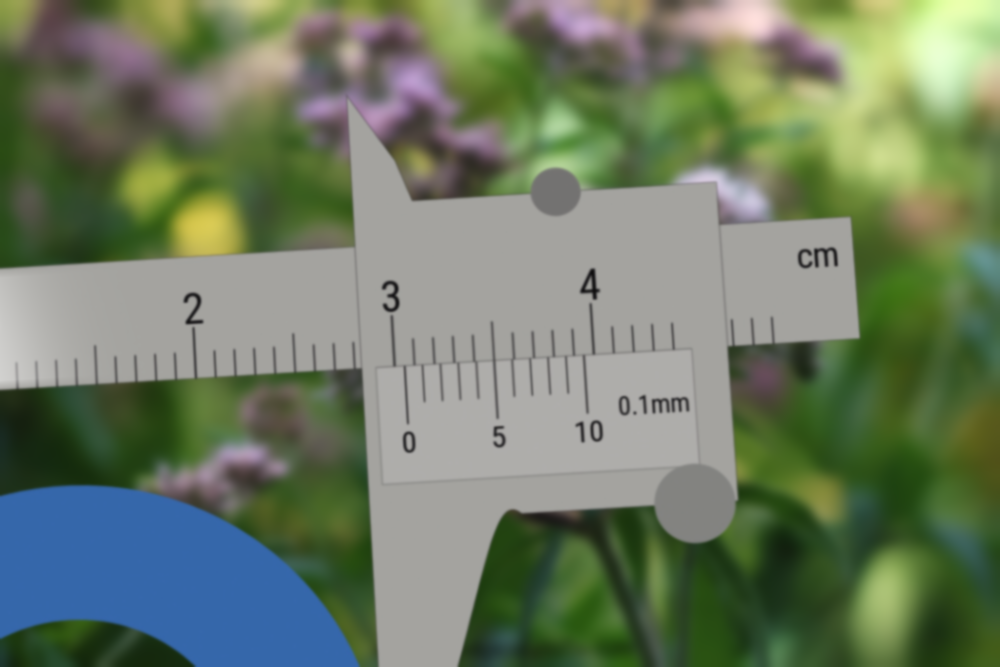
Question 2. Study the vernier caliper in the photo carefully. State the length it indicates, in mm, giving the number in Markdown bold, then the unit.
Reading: **30.5** mm
